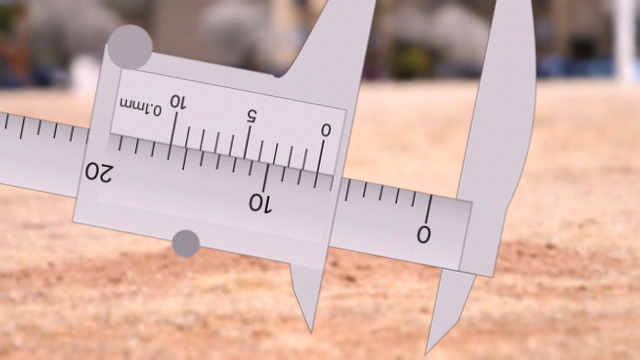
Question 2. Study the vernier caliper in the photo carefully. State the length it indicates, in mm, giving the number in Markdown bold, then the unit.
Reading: **7.0** mm
